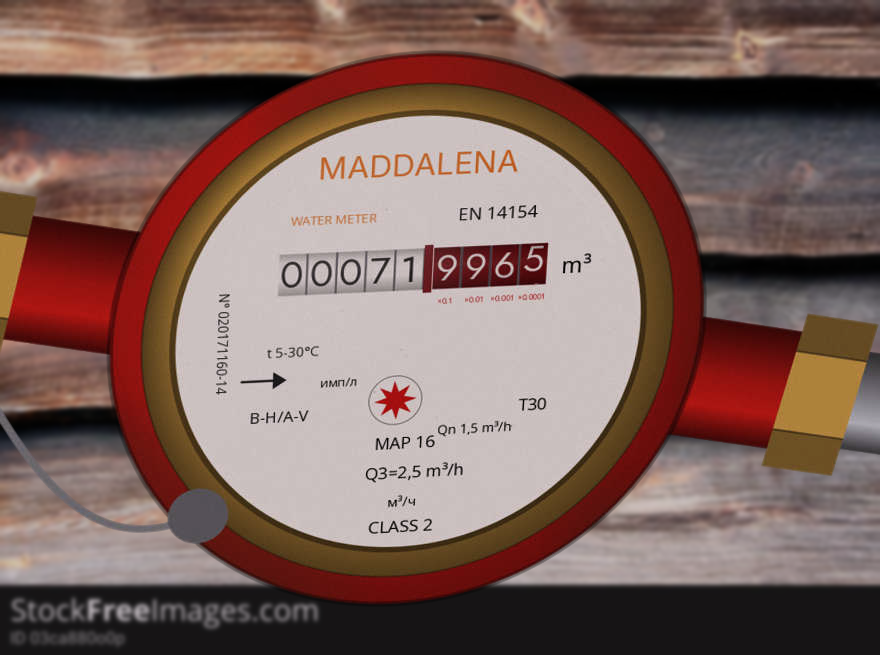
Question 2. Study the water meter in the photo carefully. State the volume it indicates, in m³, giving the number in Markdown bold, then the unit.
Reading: **71.9965** m³
